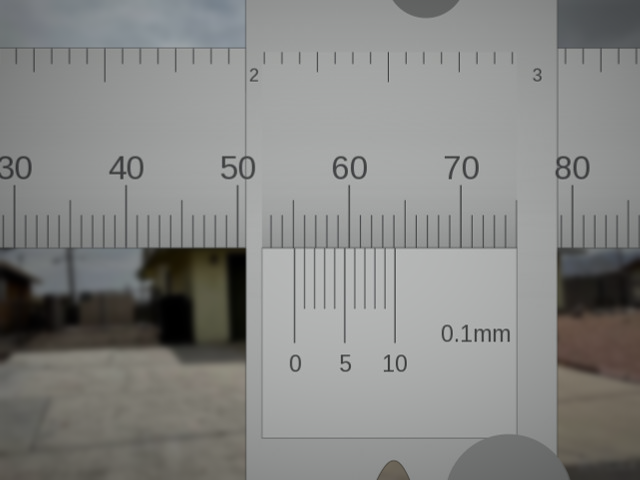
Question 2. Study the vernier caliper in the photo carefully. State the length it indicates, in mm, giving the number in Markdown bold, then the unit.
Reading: **55.1** mm
